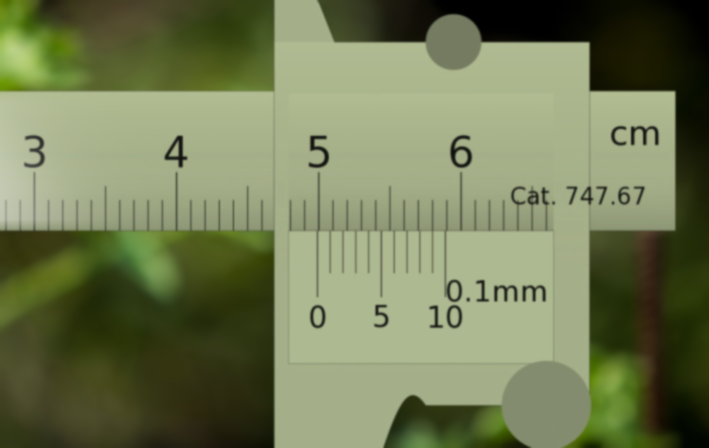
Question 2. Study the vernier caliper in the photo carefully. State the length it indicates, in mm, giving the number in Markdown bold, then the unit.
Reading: **49.9** mm
